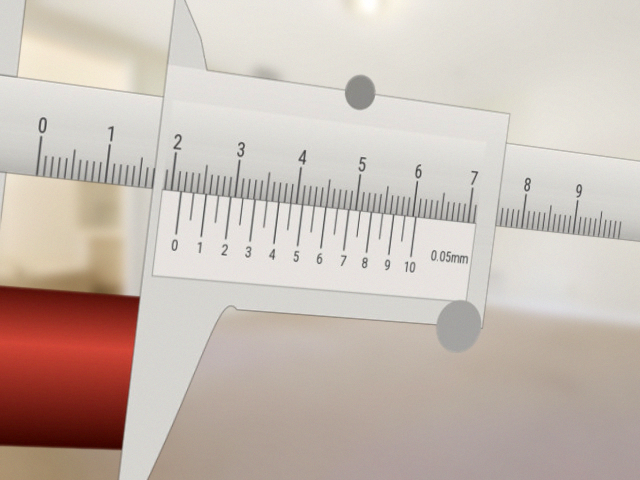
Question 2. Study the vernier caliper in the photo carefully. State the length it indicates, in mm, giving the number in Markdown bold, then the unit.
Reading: **21.5** mm
